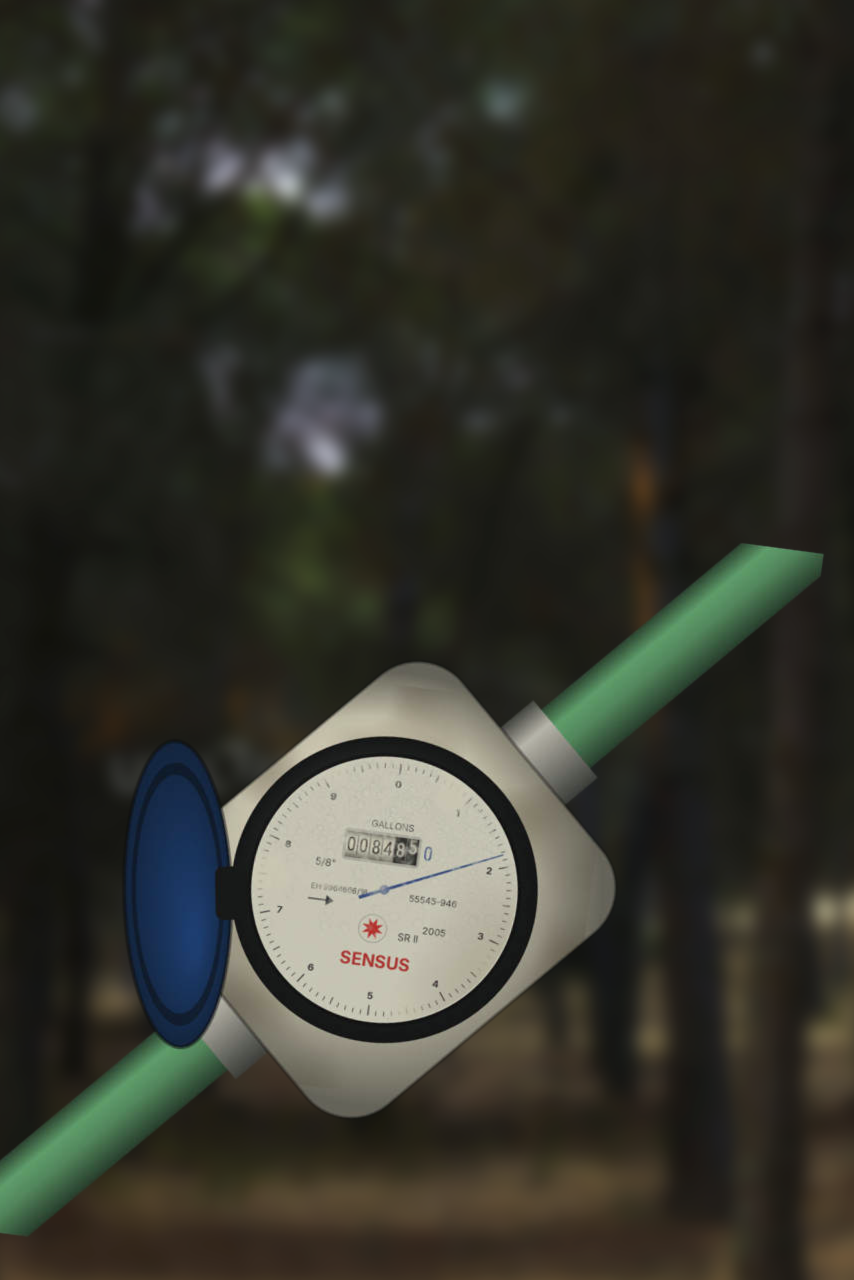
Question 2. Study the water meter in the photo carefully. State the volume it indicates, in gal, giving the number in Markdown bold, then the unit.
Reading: **84851.8** gal
